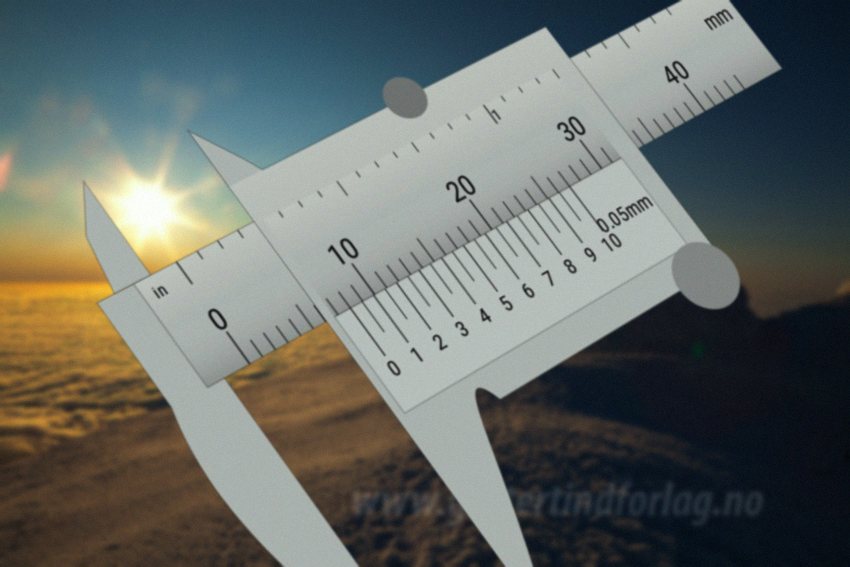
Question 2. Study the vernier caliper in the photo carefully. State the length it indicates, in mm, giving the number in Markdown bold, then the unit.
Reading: **8.0** mm
